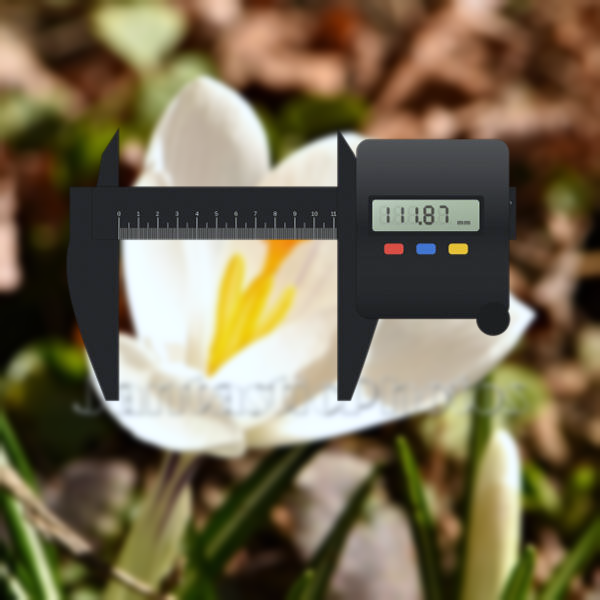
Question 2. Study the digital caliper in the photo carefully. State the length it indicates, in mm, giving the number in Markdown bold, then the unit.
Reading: **111.87** mm
